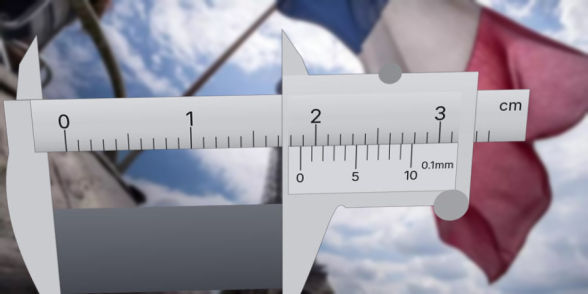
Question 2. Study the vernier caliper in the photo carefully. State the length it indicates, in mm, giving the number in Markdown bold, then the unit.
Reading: **18.8** mm
